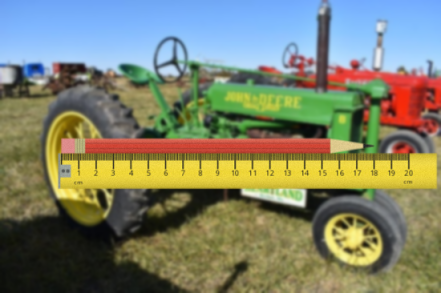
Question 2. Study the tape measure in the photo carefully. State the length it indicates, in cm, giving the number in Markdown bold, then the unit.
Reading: **18** cm
